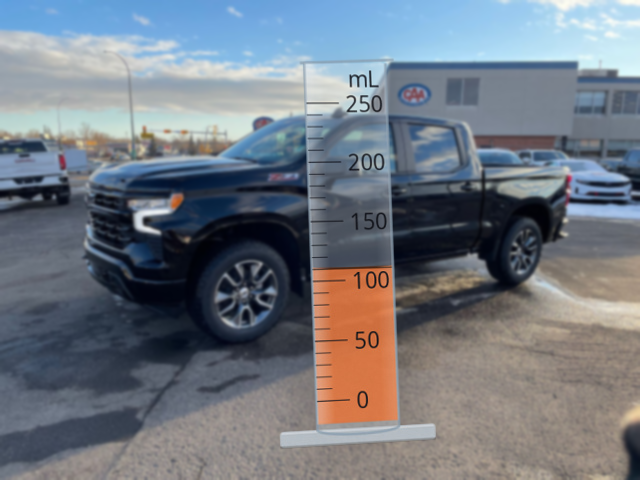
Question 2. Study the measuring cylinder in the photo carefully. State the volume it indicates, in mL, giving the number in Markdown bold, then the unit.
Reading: **110** mL
